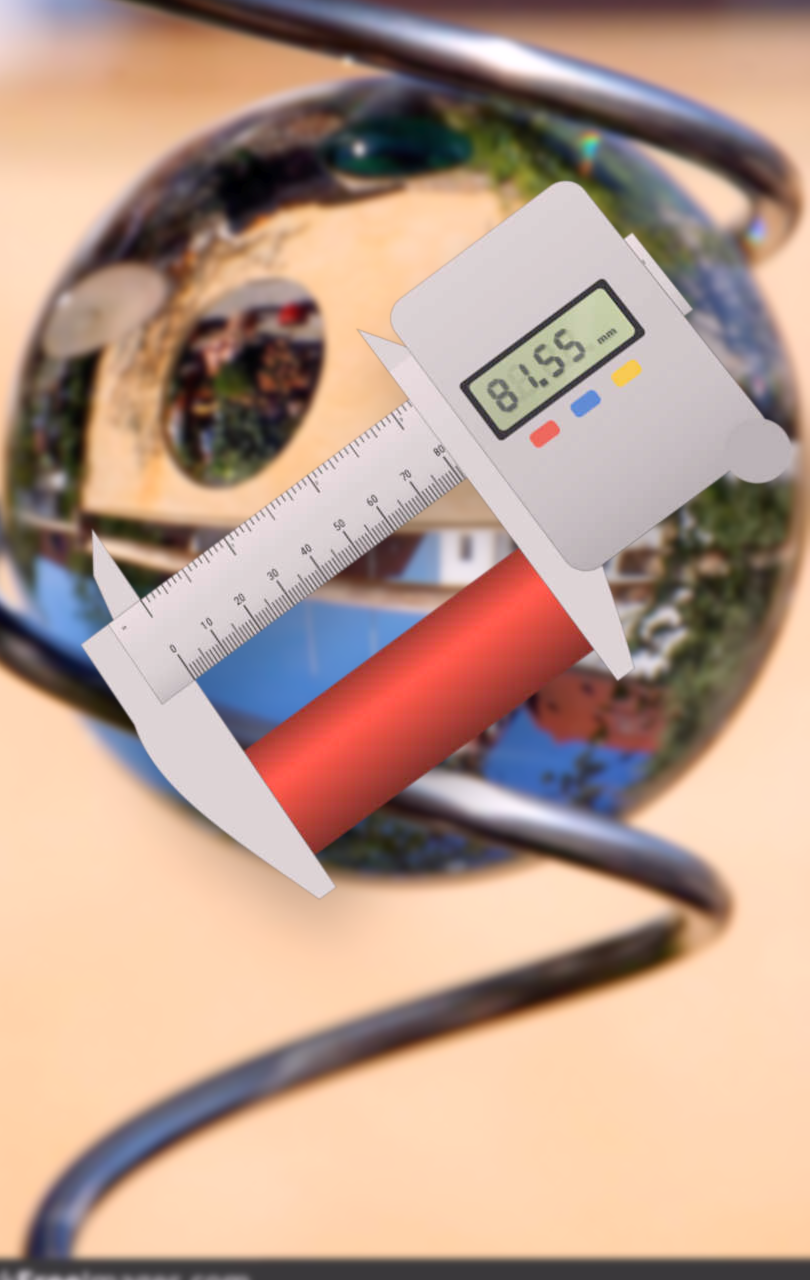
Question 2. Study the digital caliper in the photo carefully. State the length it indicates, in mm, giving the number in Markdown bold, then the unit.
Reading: **81.55** mm
